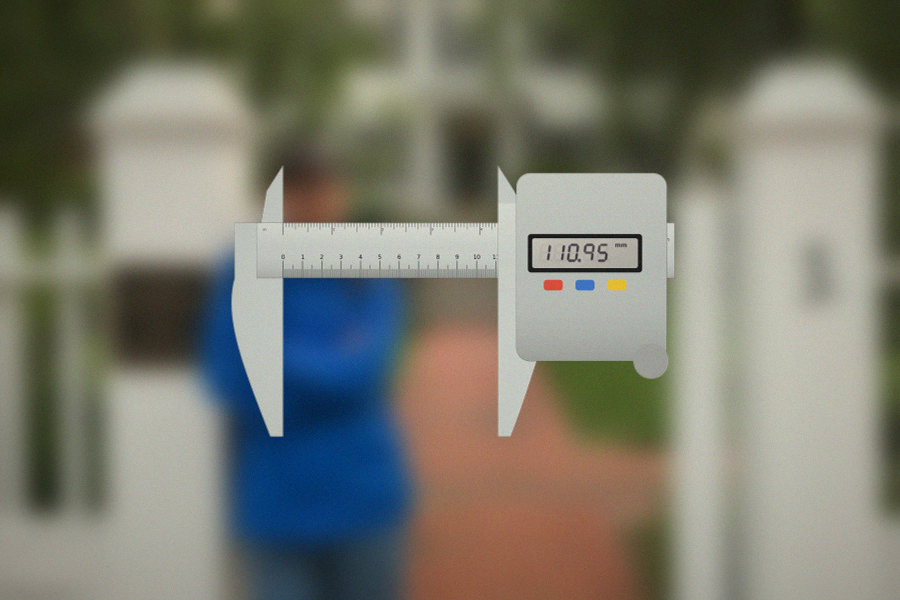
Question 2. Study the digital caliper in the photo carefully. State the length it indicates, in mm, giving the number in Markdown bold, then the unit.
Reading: **110.95** mm
